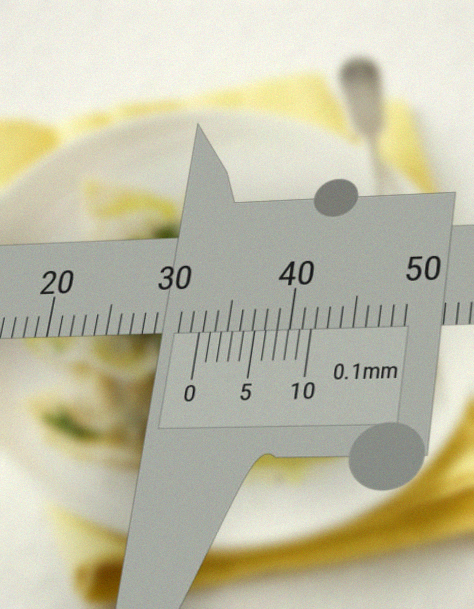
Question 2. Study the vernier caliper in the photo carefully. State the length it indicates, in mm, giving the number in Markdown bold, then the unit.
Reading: **32.7** mm
